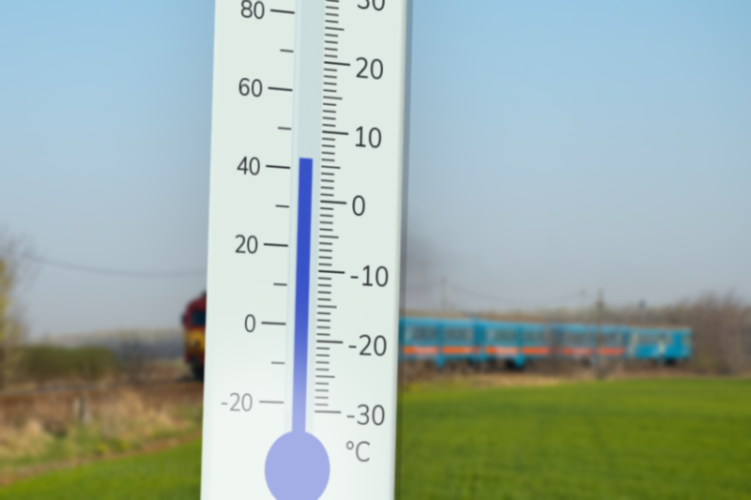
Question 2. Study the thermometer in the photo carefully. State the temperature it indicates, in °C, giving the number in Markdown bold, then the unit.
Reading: **6** °C
